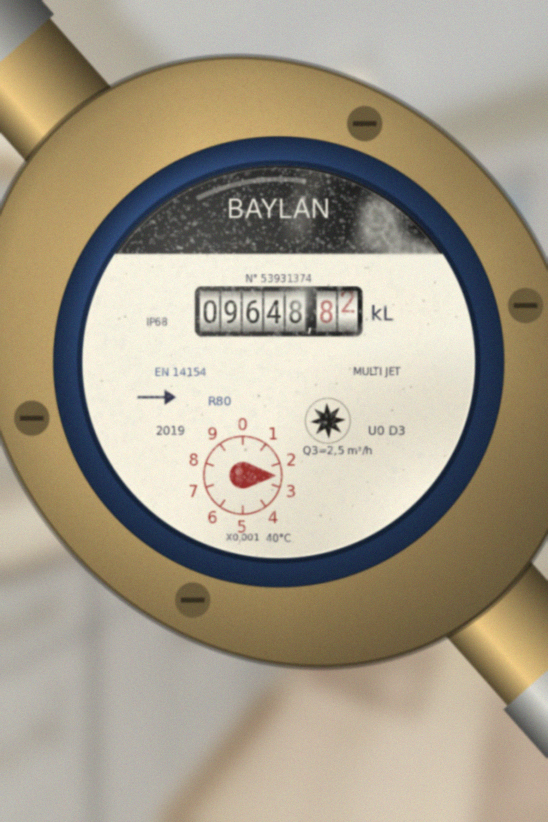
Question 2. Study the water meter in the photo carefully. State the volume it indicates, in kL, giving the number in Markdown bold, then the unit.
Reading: **9648.822** kL
